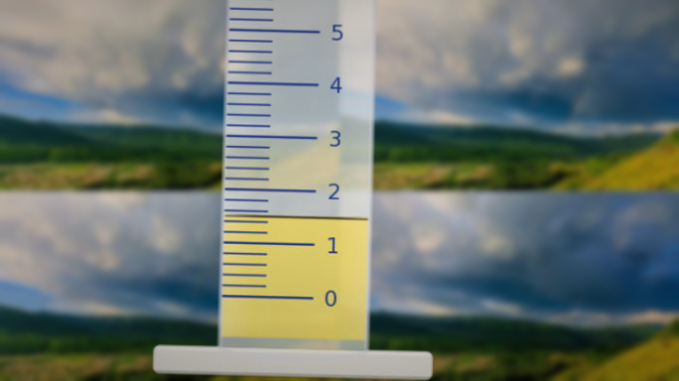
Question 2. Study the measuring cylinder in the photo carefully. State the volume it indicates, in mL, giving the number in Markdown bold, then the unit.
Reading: **1.5** mL
